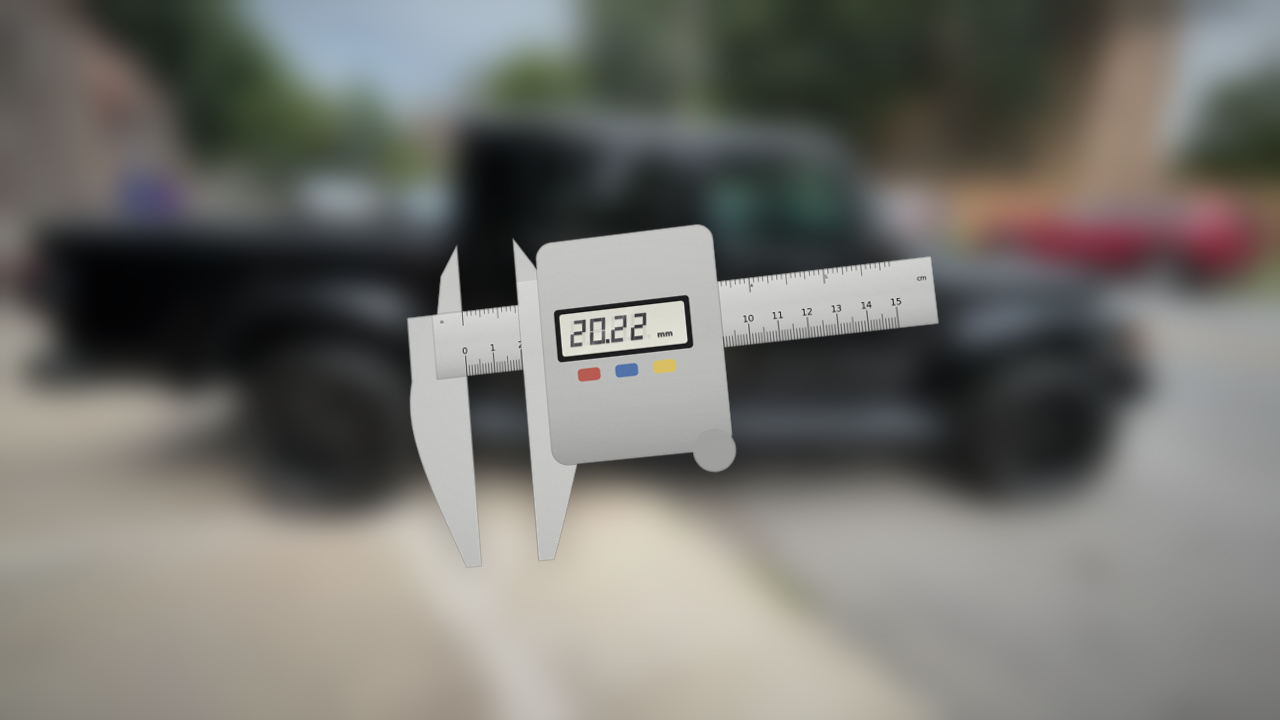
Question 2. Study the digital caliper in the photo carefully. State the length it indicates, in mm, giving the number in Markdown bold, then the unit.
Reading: **20.22** mm
